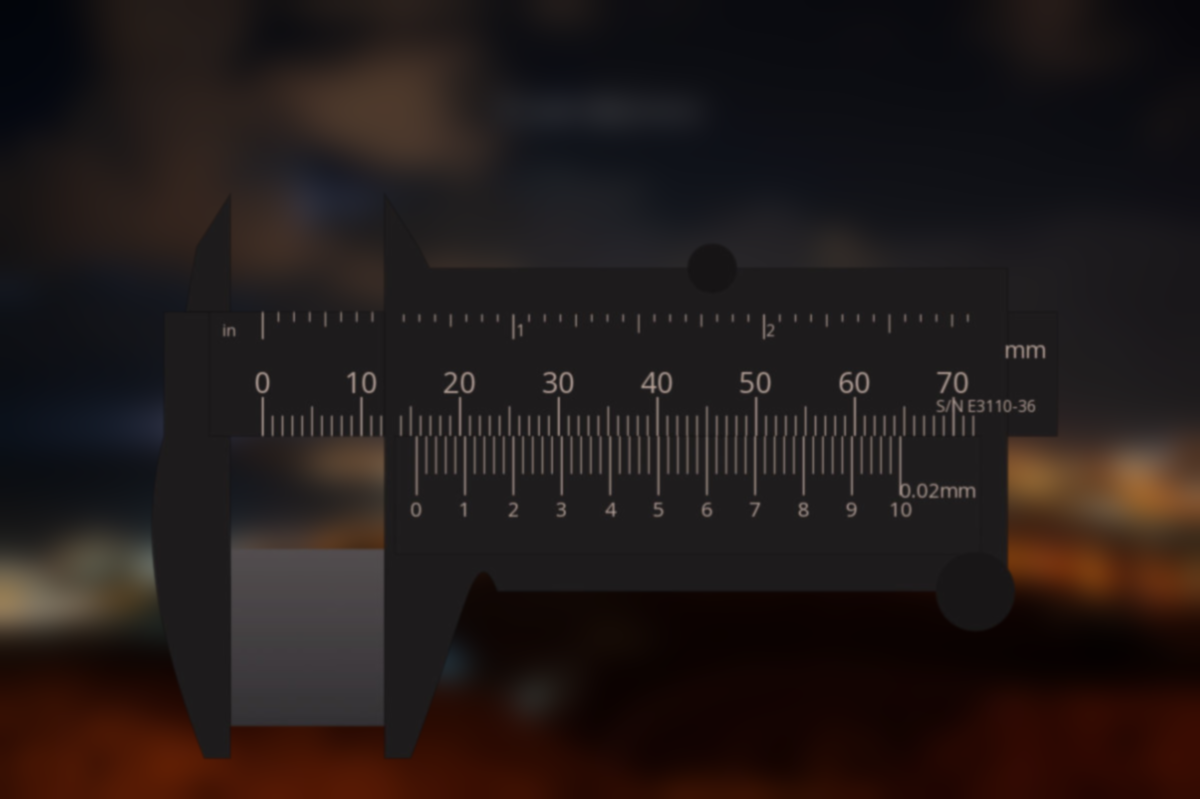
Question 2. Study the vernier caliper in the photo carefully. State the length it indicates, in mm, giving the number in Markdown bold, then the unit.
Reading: **15.6** mm
